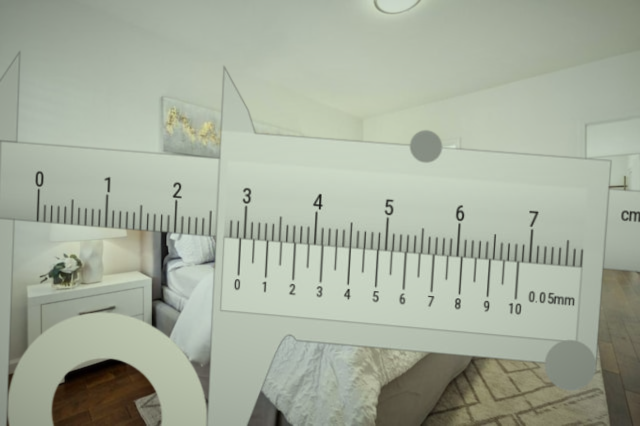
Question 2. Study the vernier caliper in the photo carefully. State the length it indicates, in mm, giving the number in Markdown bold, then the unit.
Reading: **29.4** mm
